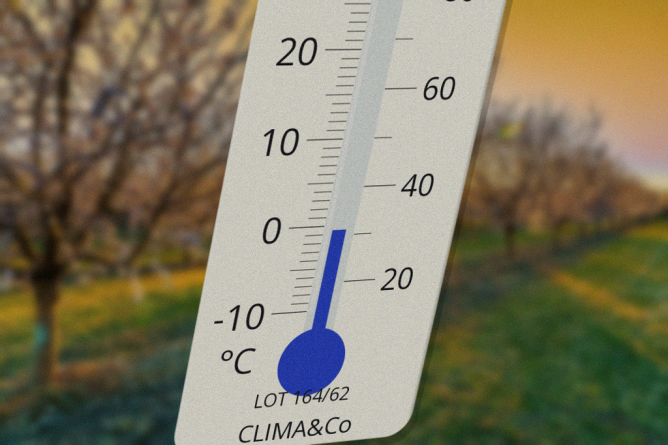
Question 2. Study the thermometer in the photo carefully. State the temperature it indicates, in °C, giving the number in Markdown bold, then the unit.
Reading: **-0.5** °C
